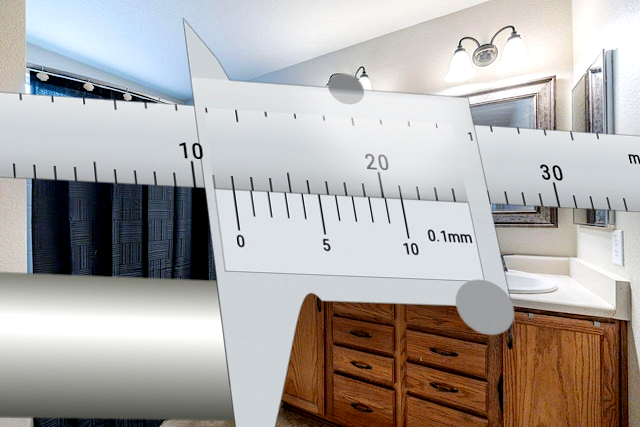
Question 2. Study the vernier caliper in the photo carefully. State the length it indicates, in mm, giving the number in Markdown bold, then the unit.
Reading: **12.0** mm
